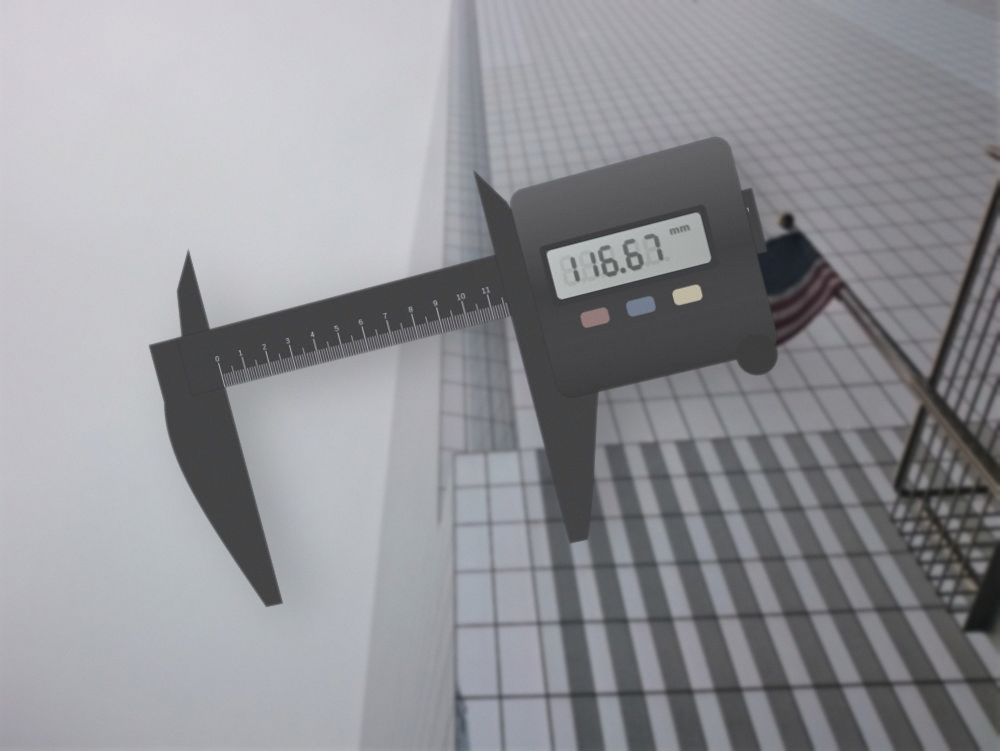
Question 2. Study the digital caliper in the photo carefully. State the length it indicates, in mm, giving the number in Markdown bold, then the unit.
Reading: **116.67** mm
